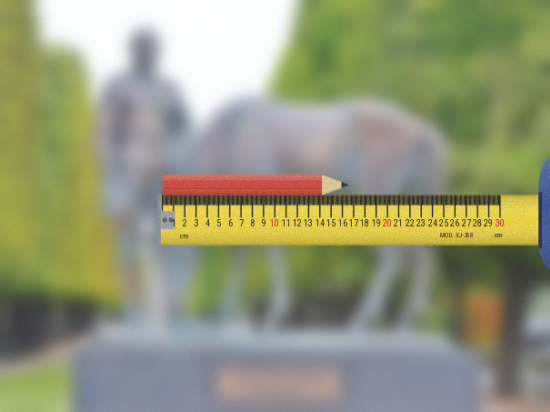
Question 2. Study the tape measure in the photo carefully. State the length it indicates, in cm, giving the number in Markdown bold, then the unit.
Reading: **16.5** cm
